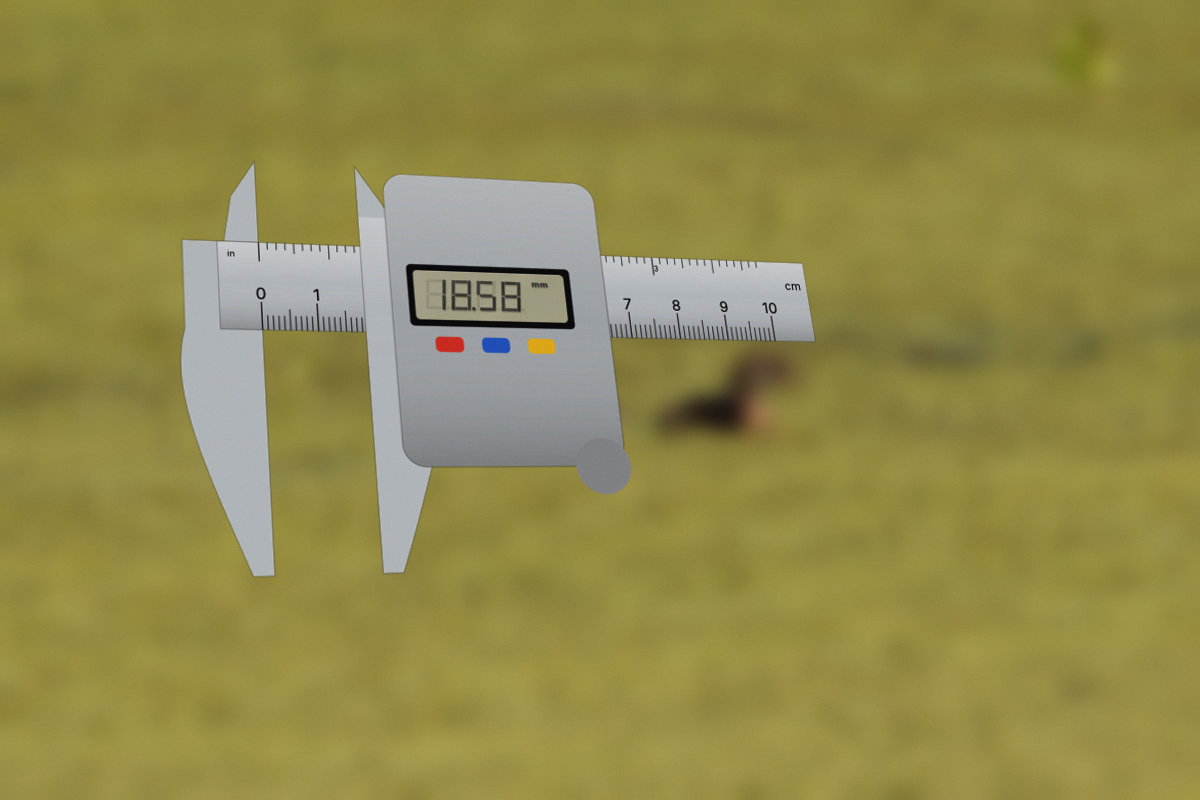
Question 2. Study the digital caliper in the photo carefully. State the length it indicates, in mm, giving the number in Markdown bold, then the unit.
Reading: **18.58** mm
